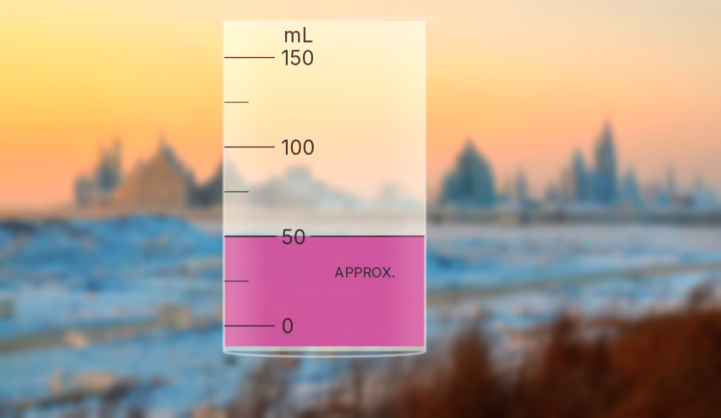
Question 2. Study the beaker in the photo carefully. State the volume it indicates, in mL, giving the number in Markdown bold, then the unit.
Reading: **50** mL
